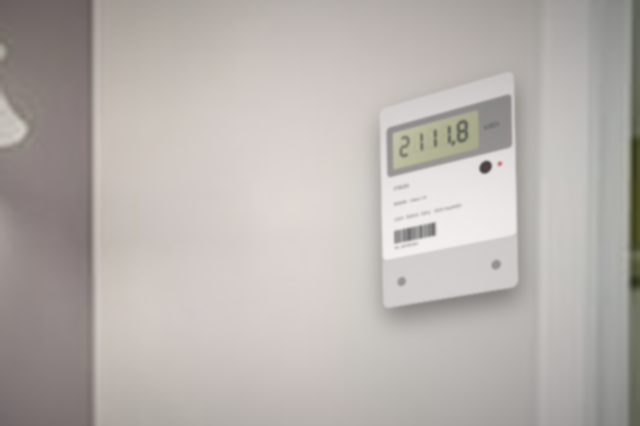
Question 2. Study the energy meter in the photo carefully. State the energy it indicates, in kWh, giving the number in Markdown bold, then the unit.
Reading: **2111.8** kWh
